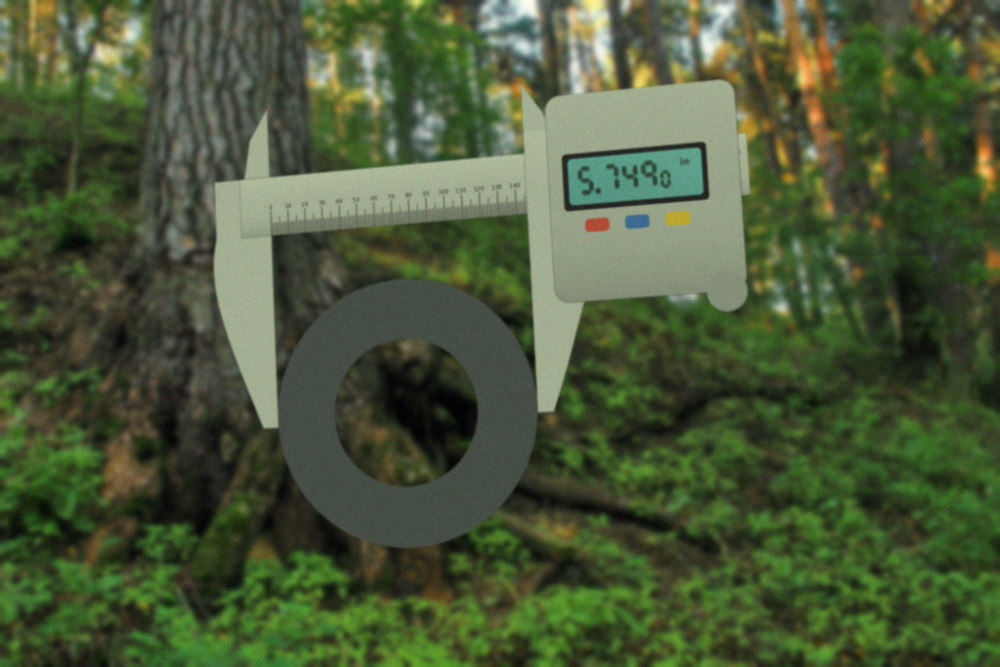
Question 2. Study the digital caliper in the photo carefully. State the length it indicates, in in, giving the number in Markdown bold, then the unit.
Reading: **5.7490** in
